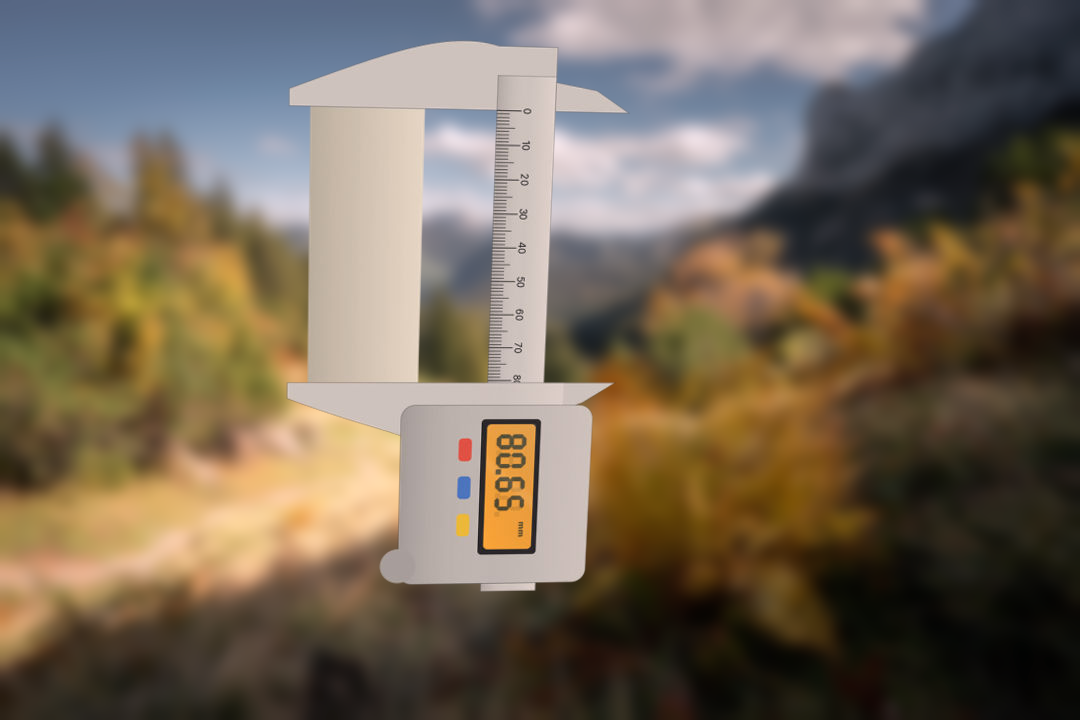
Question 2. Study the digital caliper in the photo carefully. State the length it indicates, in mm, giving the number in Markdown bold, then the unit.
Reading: **80.65** mm
